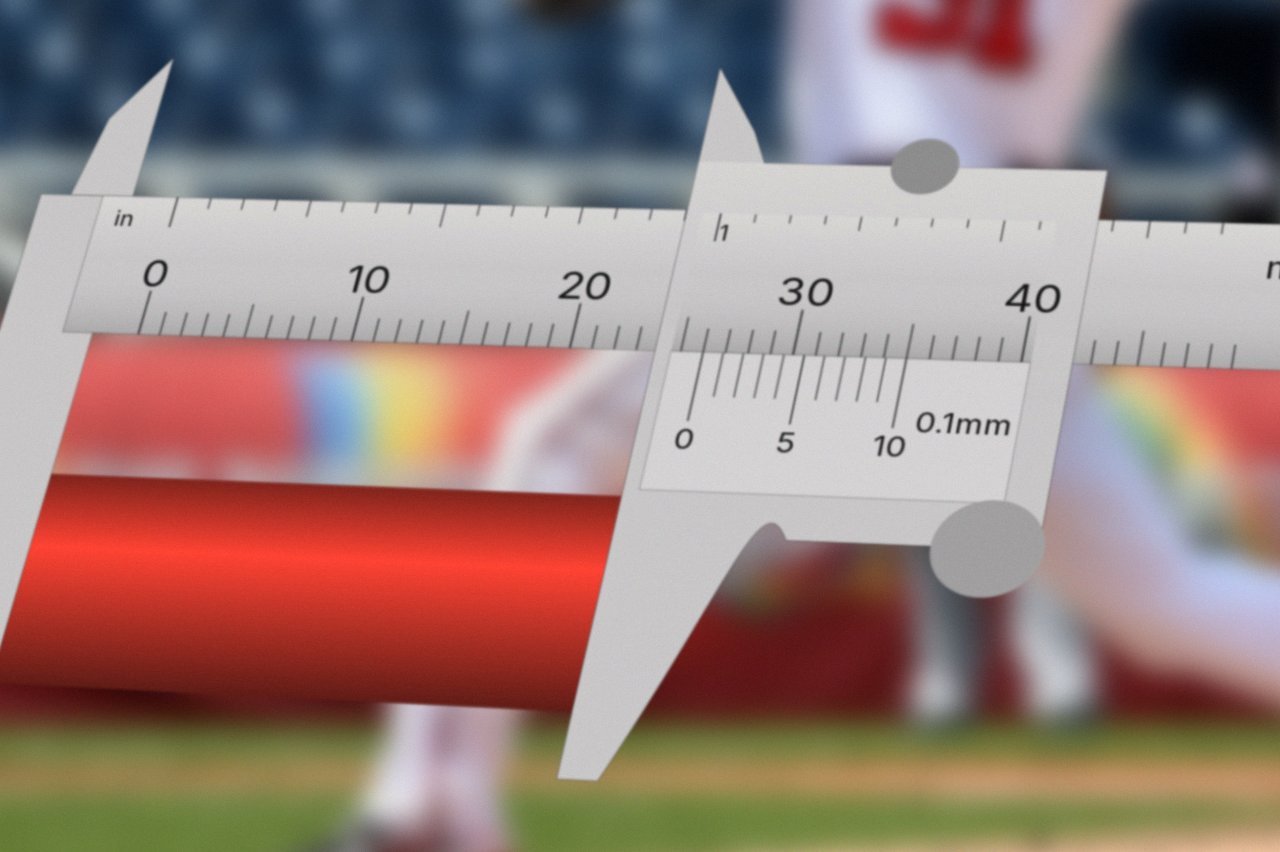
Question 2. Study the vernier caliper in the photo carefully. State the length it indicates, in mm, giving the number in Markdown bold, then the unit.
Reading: **26.0** mm
